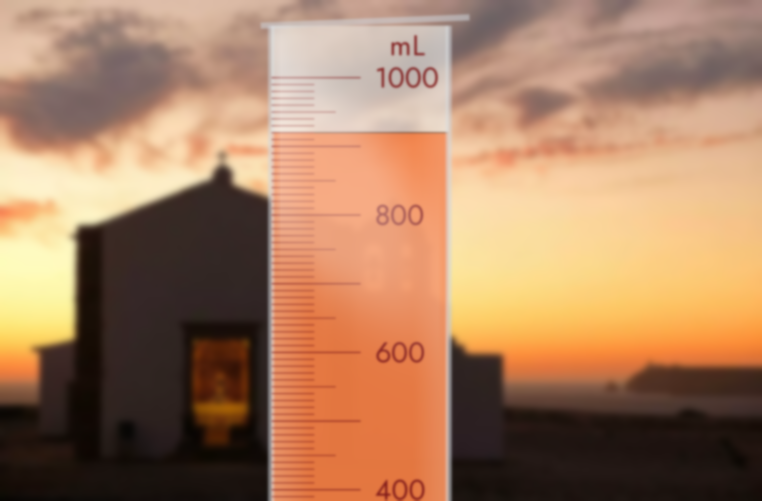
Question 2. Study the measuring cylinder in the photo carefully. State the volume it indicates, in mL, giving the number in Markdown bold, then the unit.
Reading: **920** mL
